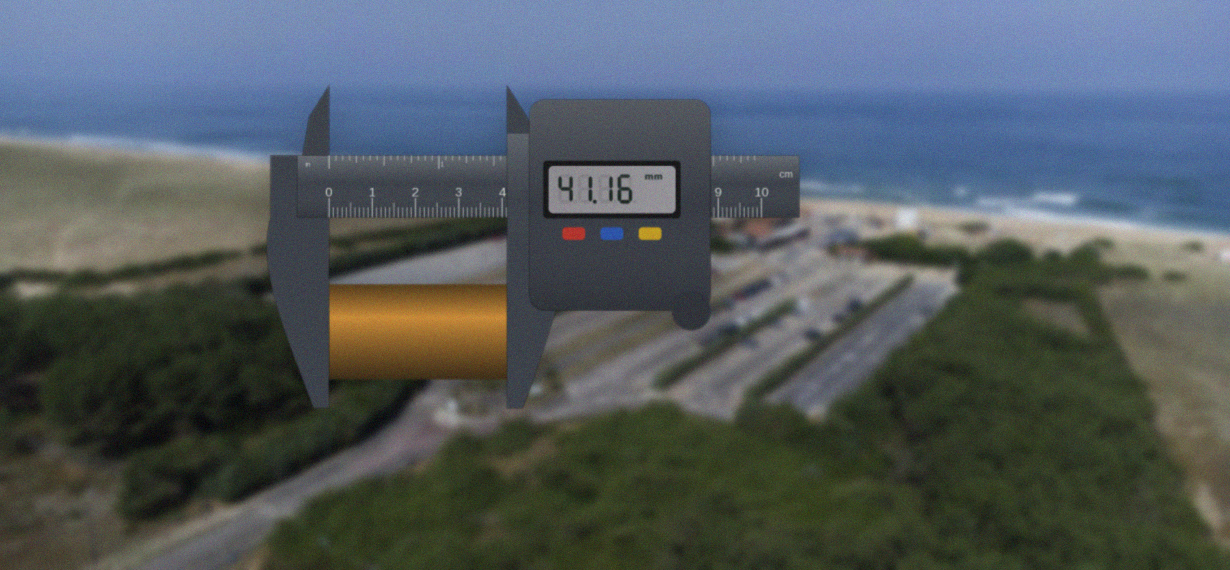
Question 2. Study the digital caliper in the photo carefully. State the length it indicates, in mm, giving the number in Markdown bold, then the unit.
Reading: **41.16** mm
